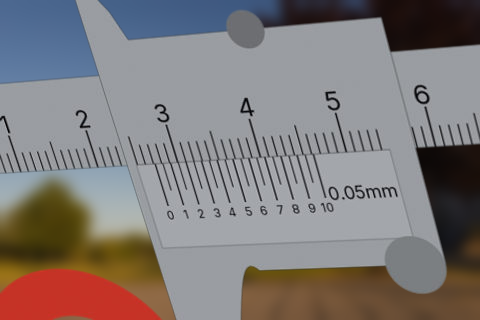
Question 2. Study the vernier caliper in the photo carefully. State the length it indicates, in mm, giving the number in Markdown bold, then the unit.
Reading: **27.2** mm
